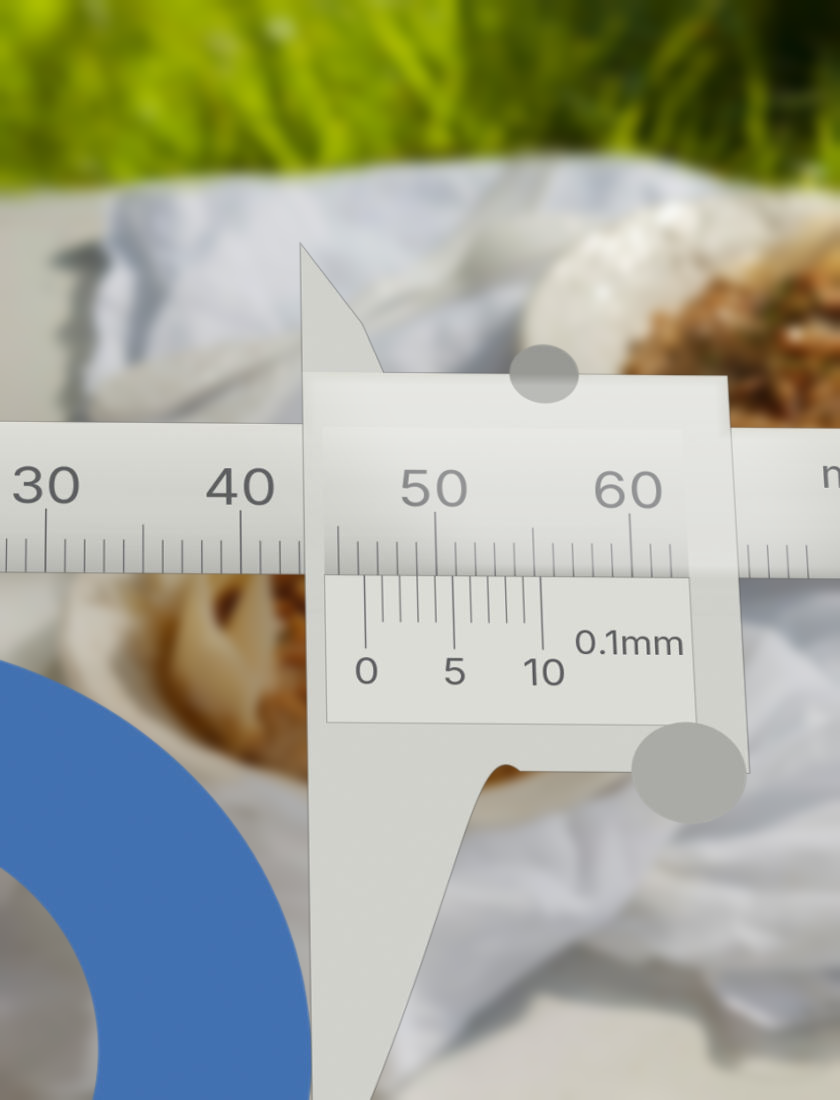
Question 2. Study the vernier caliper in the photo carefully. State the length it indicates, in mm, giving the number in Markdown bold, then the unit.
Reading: **46.3** mm
